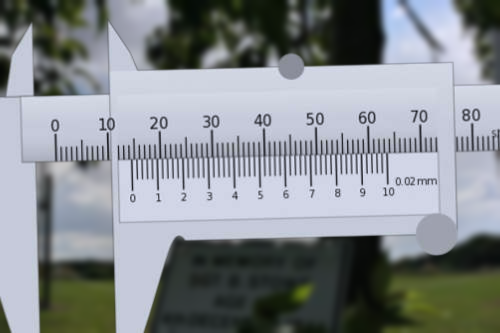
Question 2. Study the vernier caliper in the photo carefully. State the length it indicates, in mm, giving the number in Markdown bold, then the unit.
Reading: **14.5** mm
